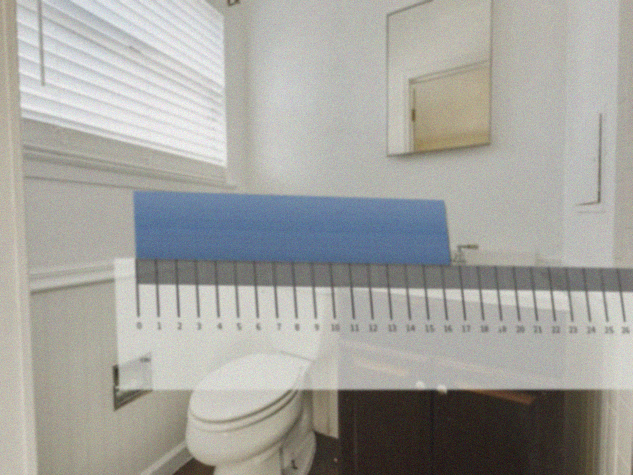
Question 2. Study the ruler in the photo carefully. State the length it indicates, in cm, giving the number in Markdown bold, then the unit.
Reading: **16.5** cm
